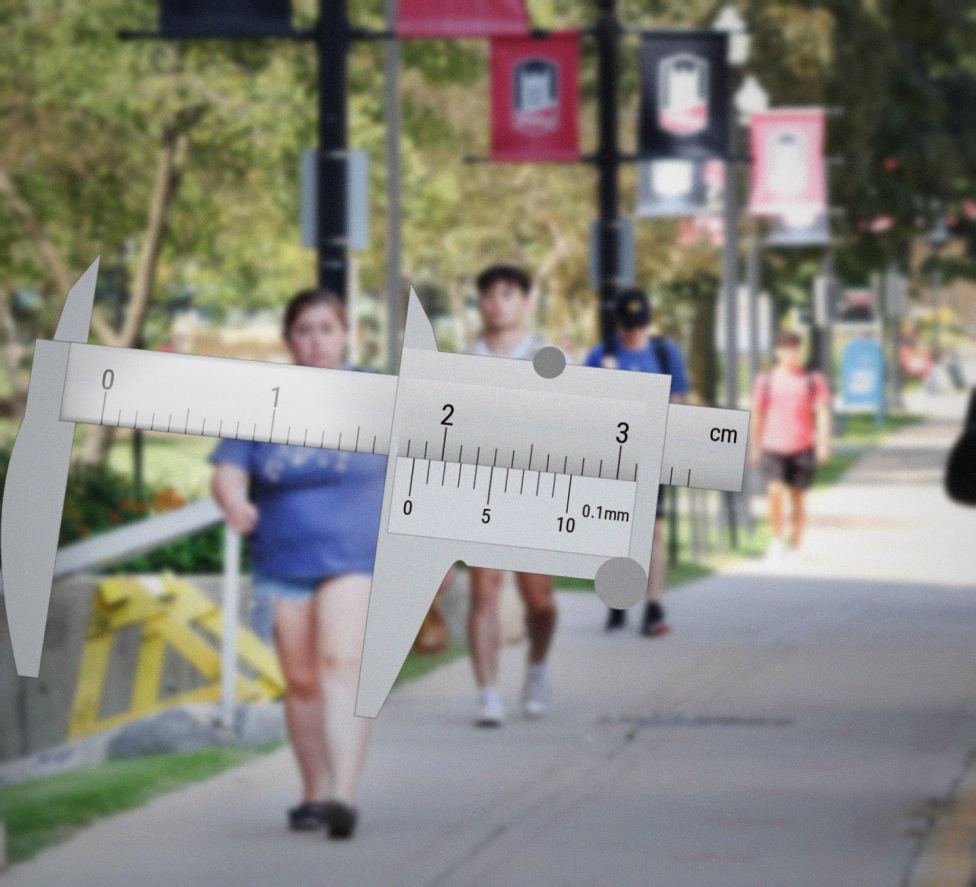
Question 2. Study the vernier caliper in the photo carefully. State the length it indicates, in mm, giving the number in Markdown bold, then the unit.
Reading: **18.4** mm
